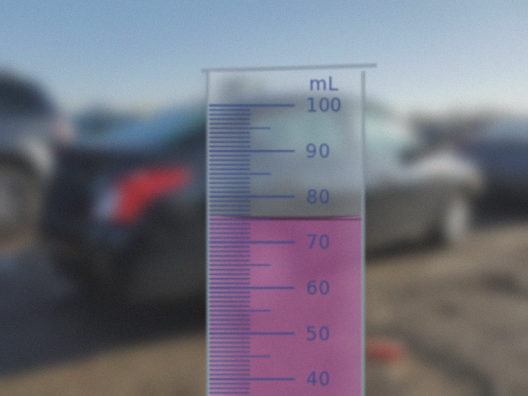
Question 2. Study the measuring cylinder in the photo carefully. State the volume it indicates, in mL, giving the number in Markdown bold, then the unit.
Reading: **75** mL
